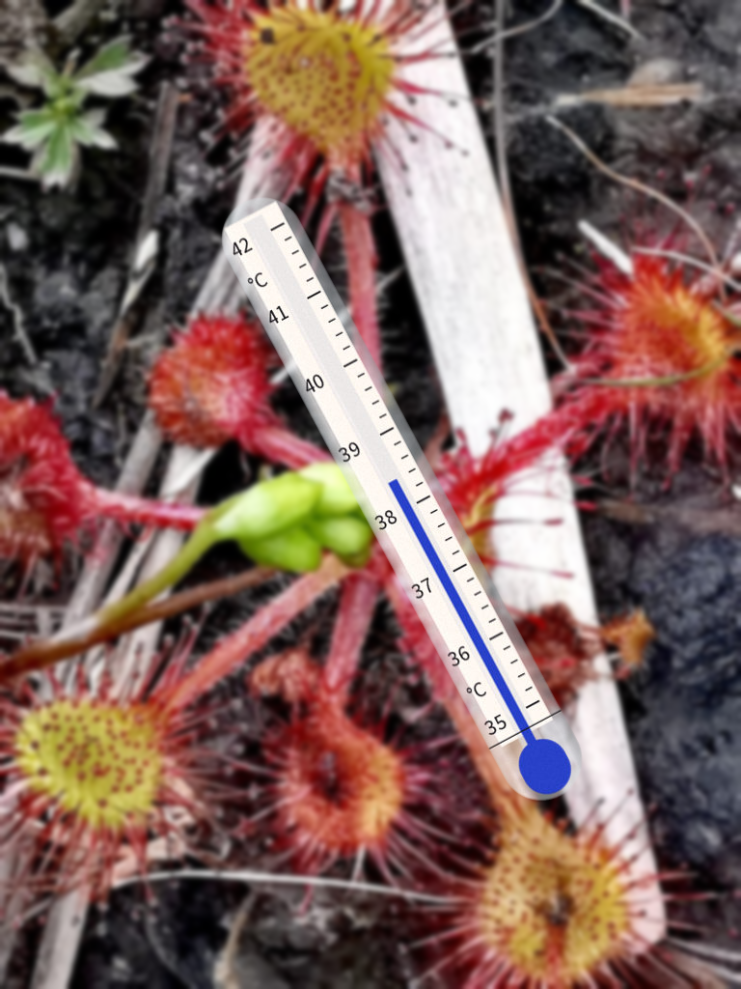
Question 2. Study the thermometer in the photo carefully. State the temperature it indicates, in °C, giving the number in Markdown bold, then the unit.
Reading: **38.4** °C
